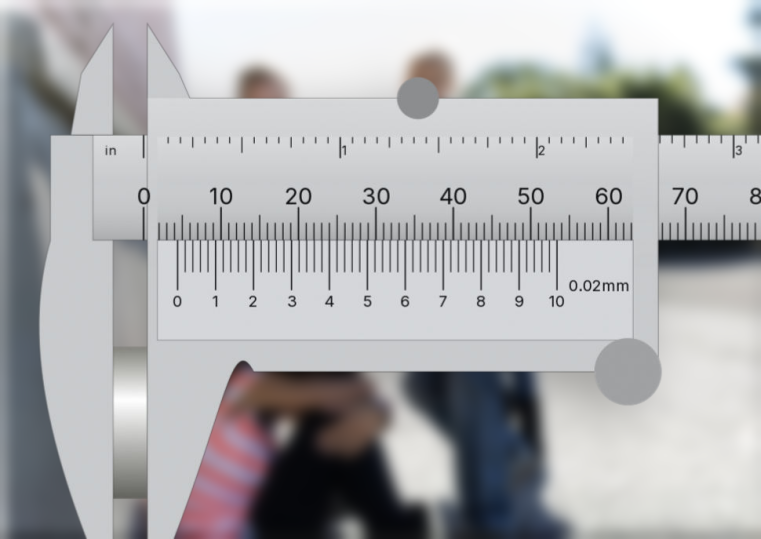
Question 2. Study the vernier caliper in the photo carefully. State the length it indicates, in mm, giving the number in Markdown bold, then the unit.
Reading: **4.4** mm
